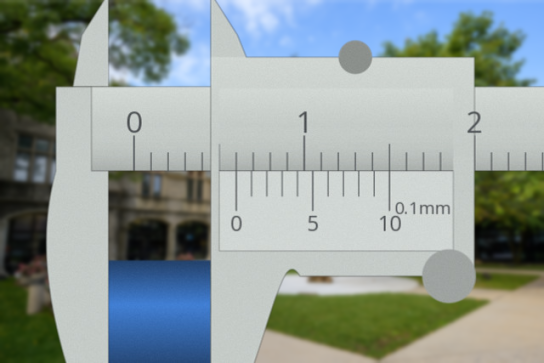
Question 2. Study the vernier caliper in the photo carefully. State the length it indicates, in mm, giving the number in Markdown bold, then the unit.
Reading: **6.0** mm
